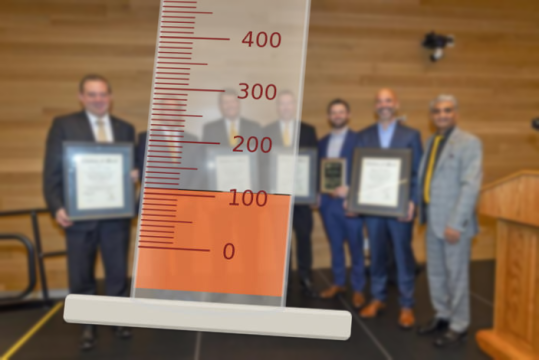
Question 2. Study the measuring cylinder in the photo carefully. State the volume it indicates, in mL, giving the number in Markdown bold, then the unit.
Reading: **110** mL
